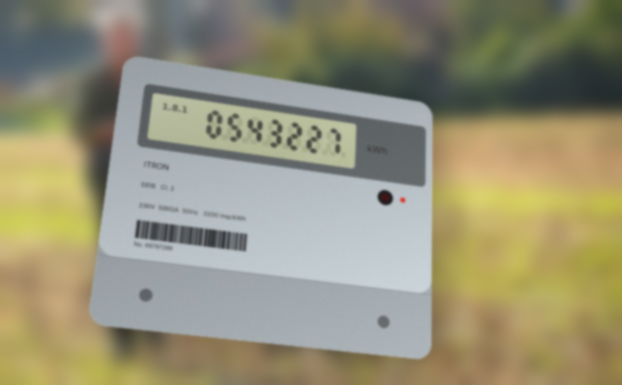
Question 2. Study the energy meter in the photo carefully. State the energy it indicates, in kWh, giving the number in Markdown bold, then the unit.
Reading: **543227** kWh
